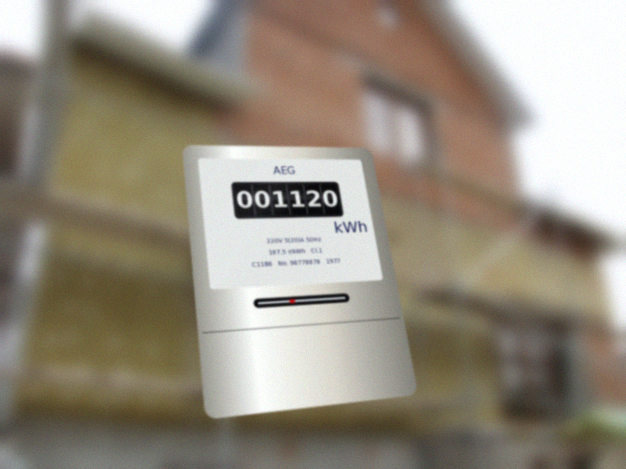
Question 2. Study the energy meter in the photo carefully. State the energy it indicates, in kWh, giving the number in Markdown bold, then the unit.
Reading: **1120** kWh
